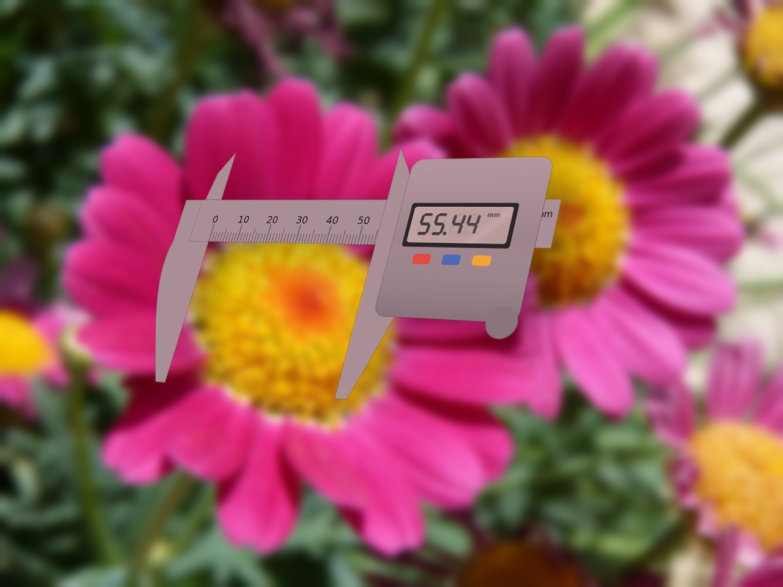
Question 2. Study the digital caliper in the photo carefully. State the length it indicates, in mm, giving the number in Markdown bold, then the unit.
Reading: **55.44** mm
